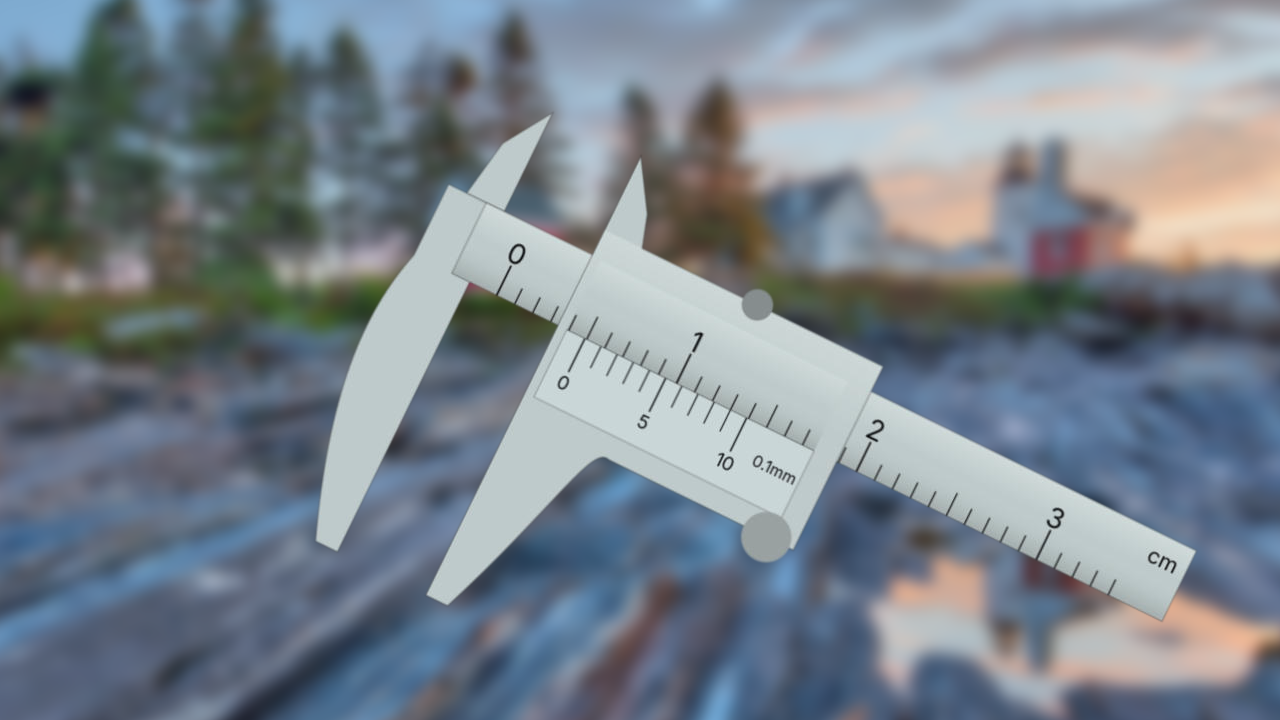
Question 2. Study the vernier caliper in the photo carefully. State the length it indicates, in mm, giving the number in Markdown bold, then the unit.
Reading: **4.9** mm
